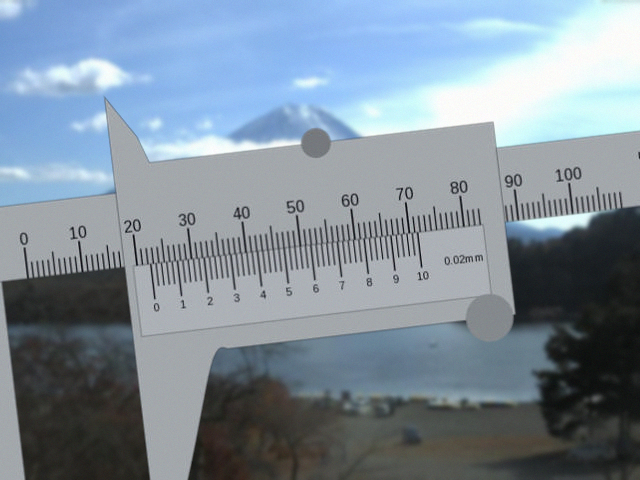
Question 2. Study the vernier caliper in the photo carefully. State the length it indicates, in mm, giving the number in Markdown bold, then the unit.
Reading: **22.5** mm
